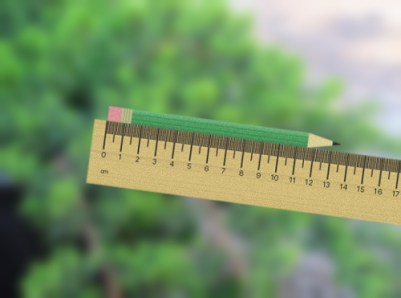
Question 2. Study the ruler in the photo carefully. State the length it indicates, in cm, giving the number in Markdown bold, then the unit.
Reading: **13.5** cm
